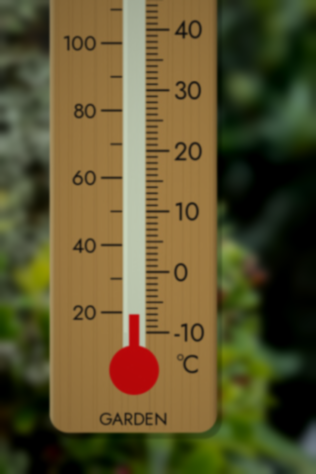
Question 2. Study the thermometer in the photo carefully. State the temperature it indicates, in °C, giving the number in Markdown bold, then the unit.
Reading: **-7** °C
